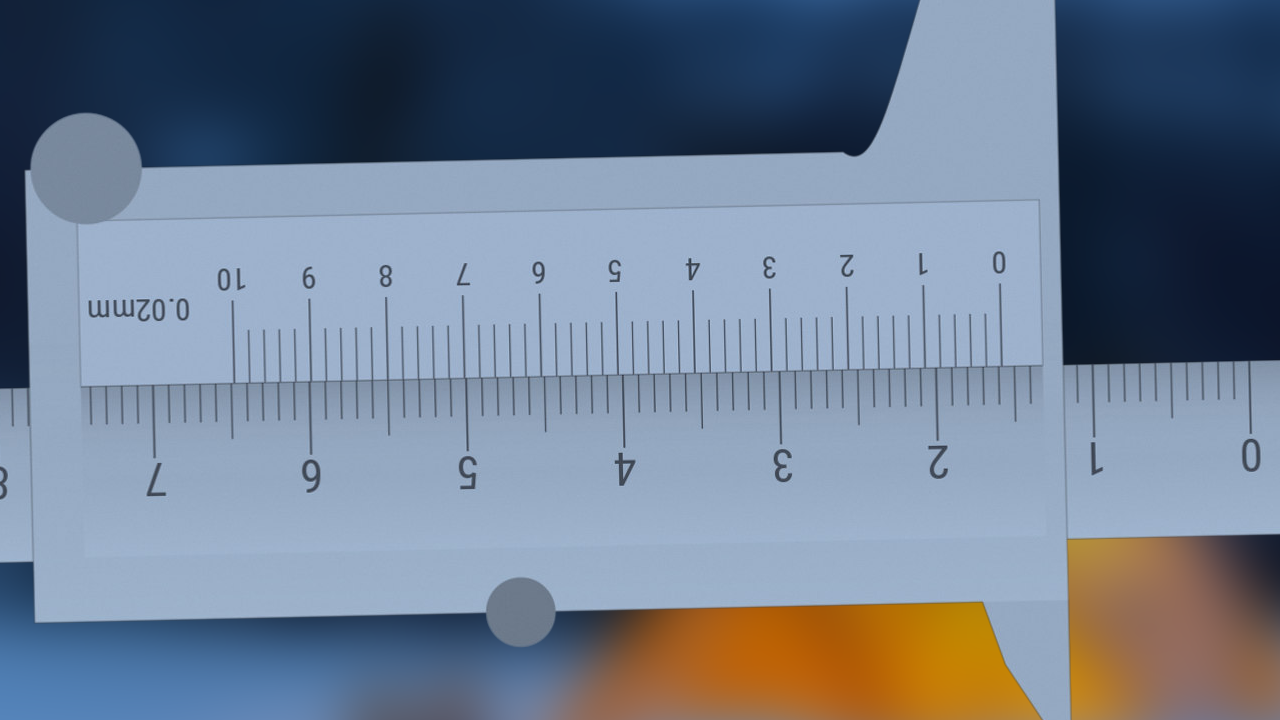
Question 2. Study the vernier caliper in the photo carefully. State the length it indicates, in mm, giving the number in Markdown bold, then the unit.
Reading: **15.8** mm
